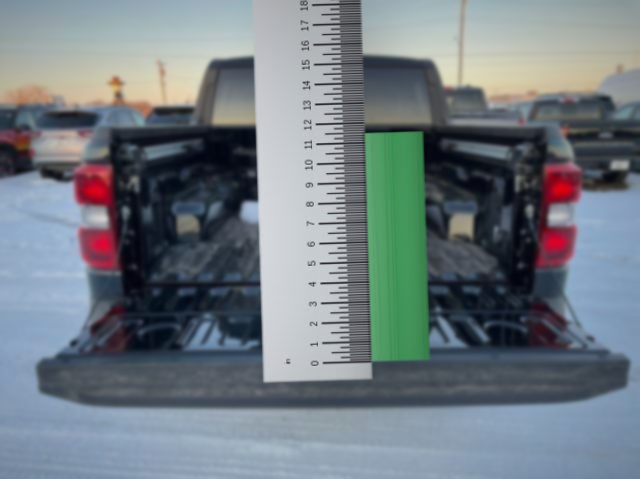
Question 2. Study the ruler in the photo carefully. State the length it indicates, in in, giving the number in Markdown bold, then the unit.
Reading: **11.5** in
